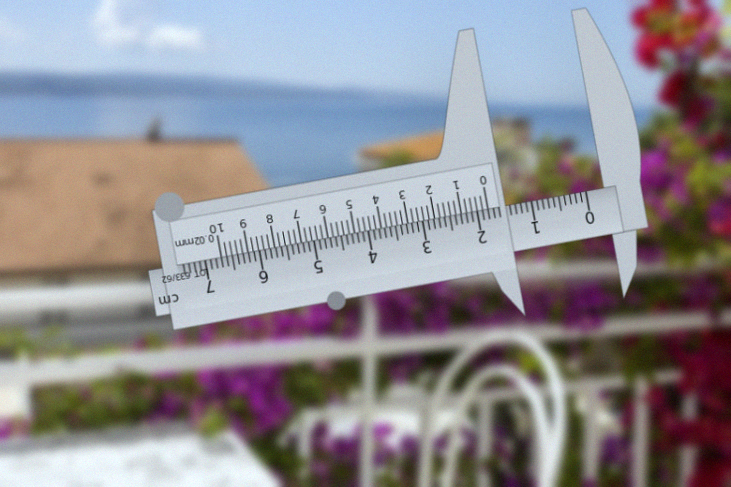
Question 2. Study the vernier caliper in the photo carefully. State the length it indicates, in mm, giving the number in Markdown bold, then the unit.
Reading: **18.0** mm
